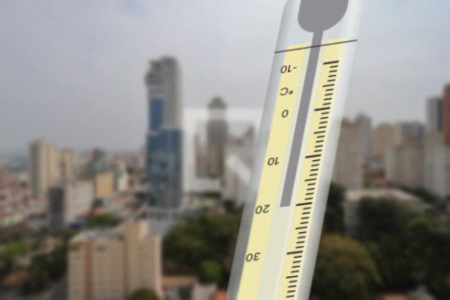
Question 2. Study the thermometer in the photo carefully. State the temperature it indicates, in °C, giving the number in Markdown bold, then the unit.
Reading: **20** °C
